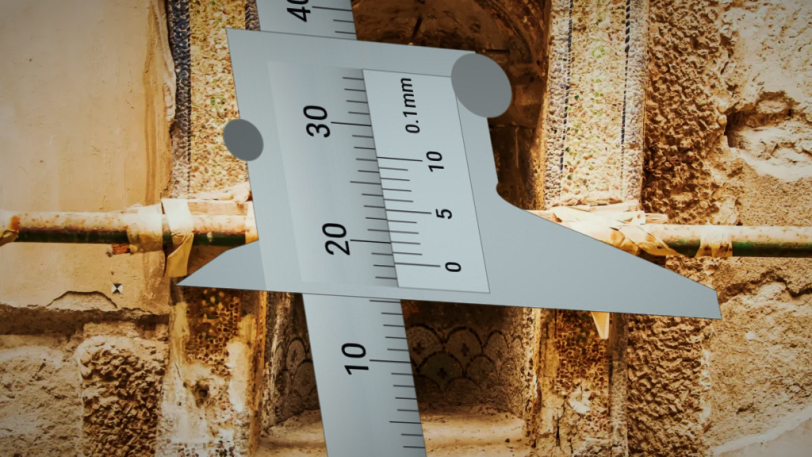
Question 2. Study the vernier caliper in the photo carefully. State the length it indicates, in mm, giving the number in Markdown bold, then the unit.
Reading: **18.3** mm
